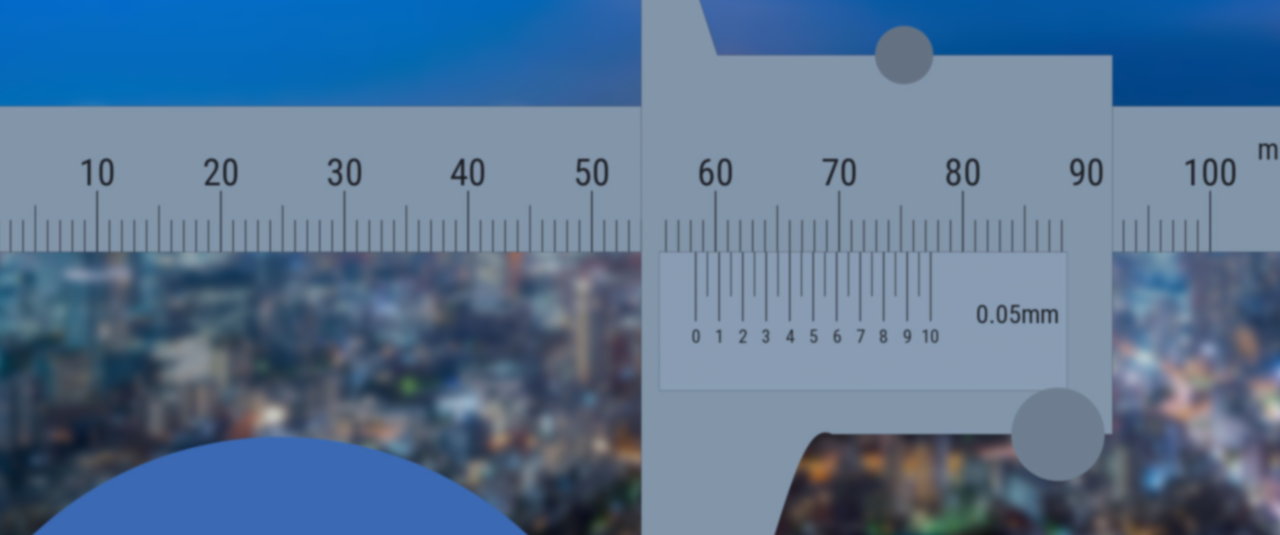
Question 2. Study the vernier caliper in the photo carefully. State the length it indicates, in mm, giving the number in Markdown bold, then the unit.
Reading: **58.4** mm
